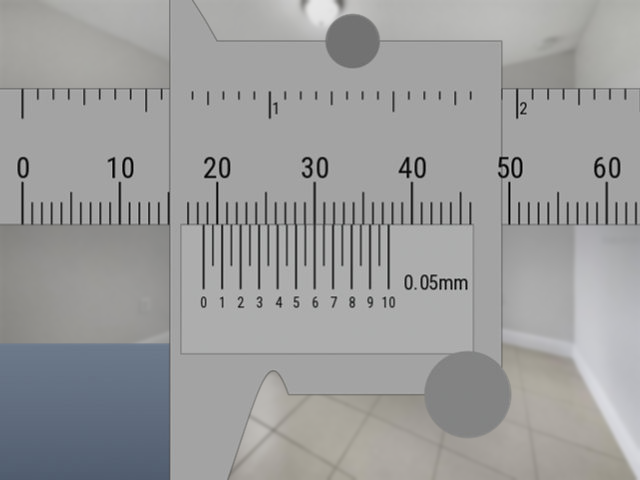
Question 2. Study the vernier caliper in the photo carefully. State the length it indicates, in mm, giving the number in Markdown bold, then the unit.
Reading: **18.6** mm
